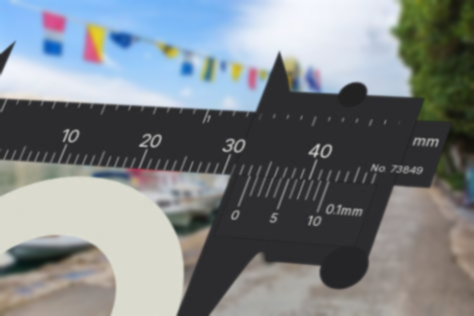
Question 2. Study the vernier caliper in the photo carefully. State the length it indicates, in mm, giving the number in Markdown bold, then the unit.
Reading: **33.2** mm
